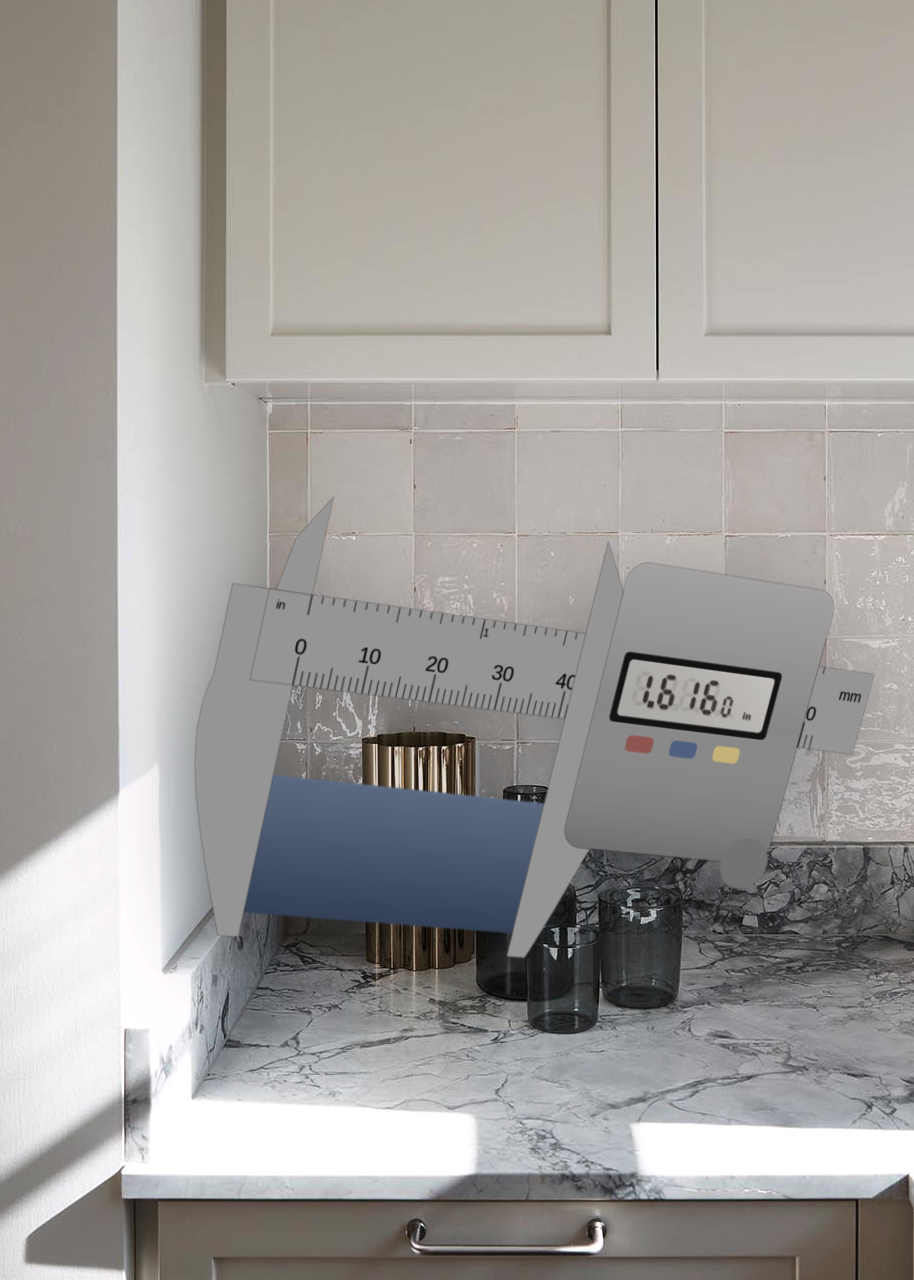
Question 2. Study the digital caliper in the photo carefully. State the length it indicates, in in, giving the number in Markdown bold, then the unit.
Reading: **1.6160** in
